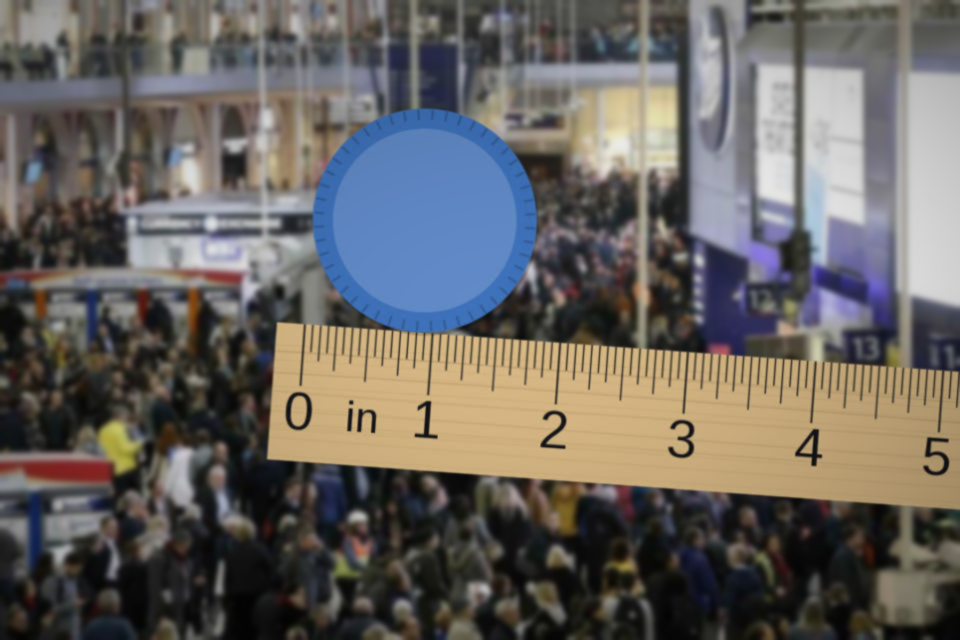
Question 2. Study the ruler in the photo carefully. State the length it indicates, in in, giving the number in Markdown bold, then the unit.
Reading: **1.75** in
